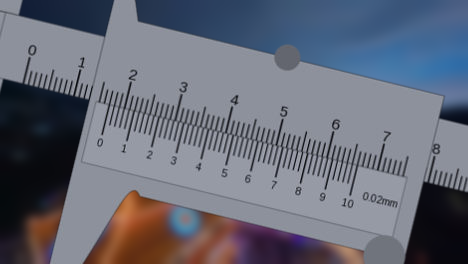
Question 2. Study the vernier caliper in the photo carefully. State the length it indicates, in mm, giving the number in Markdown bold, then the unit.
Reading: **17.0** mm
